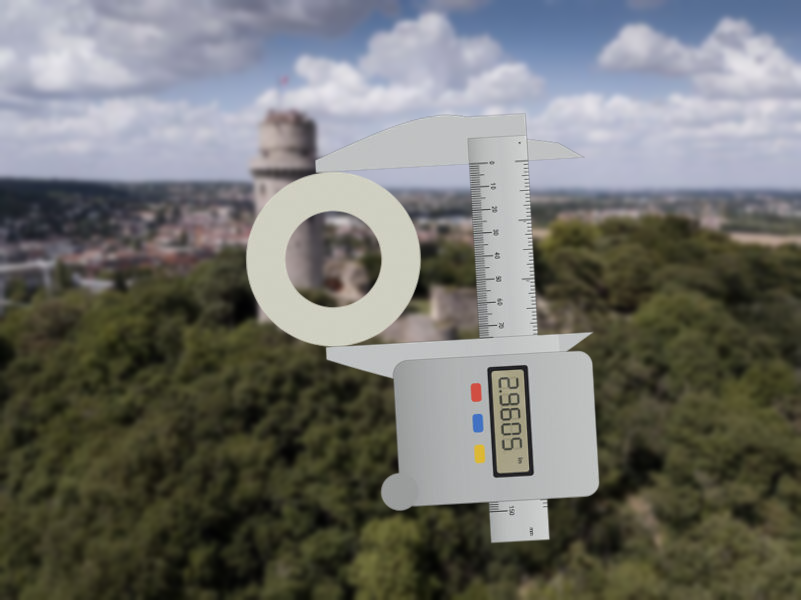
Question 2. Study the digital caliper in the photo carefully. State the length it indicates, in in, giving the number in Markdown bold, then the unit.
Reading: **2.9605** in
